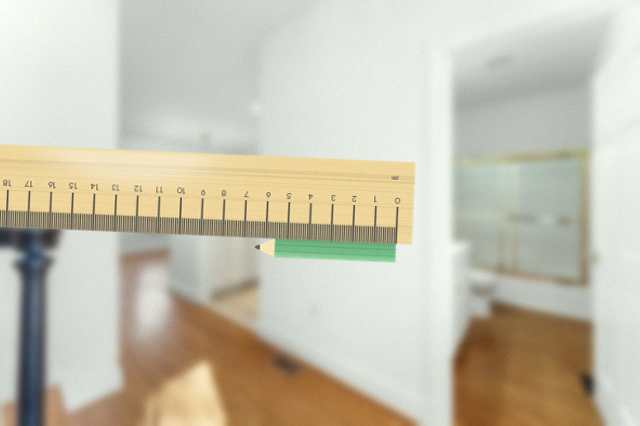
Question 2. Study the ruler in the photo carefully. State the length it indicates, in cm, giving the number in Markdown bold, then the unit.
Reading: **6.5** cm
